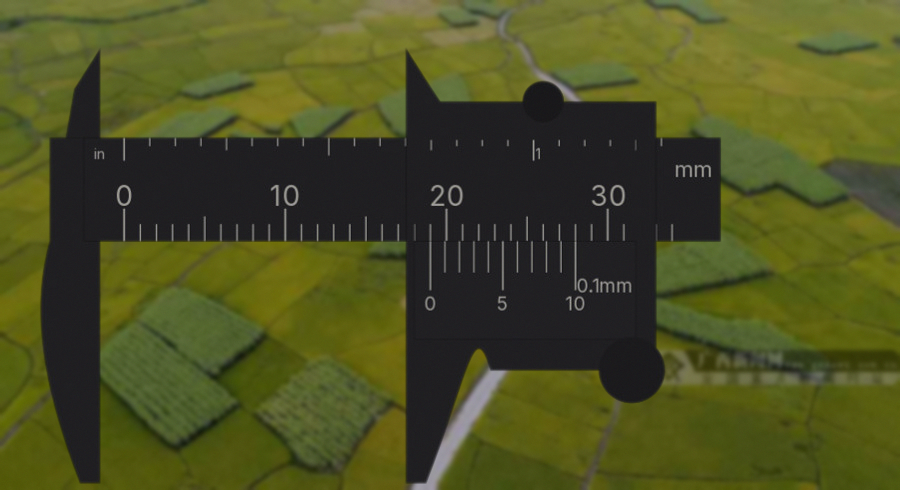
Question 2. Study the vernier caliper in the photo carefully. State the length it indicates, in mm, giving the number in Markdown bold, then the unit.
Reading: **19.0** mm
